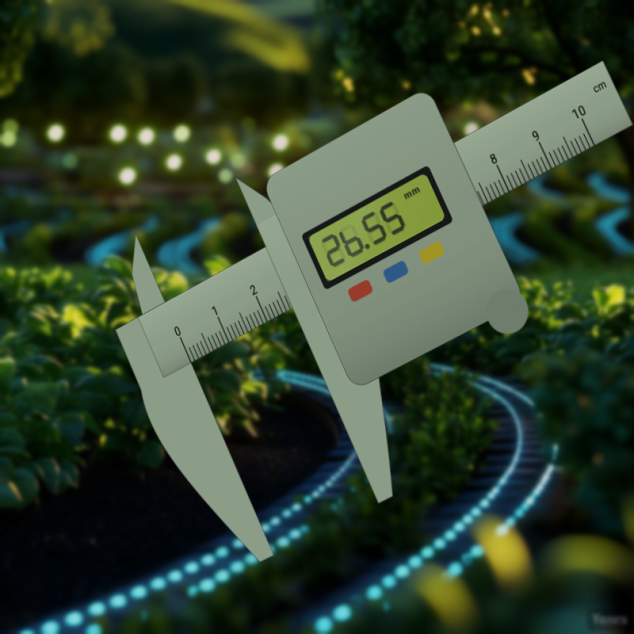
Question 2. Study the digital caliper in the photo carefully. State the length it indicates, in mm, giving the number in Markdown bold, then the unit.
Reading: **26.55** mm
